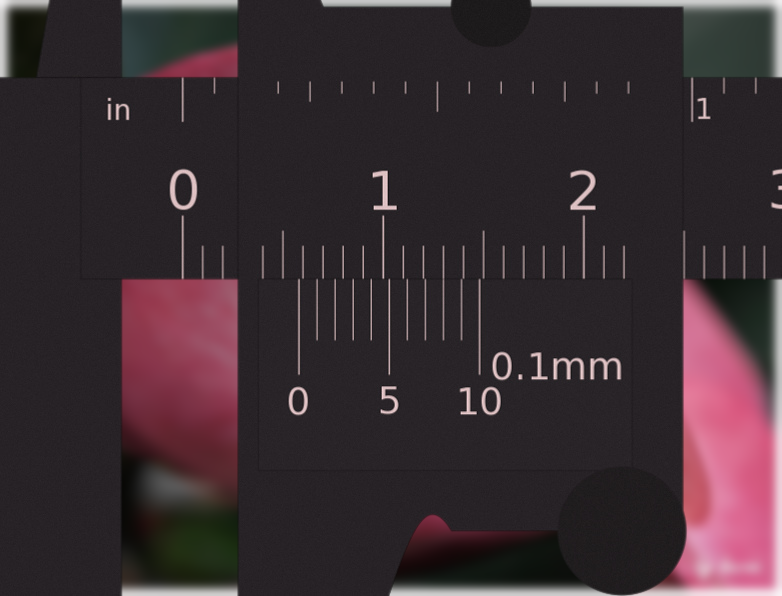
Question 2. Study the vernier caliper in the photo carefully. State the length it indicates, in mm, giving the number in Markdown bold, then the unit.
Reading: **5.8** mm
